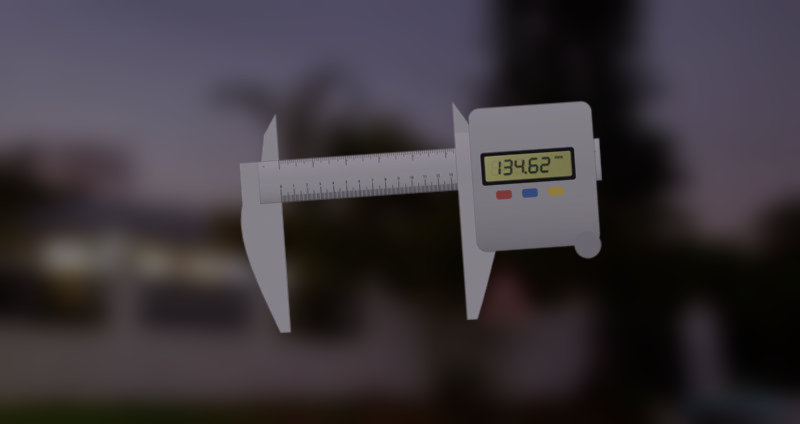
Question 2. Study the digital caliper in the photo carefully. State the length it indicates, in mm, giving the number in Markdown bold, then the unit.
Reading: **134.62** mm
